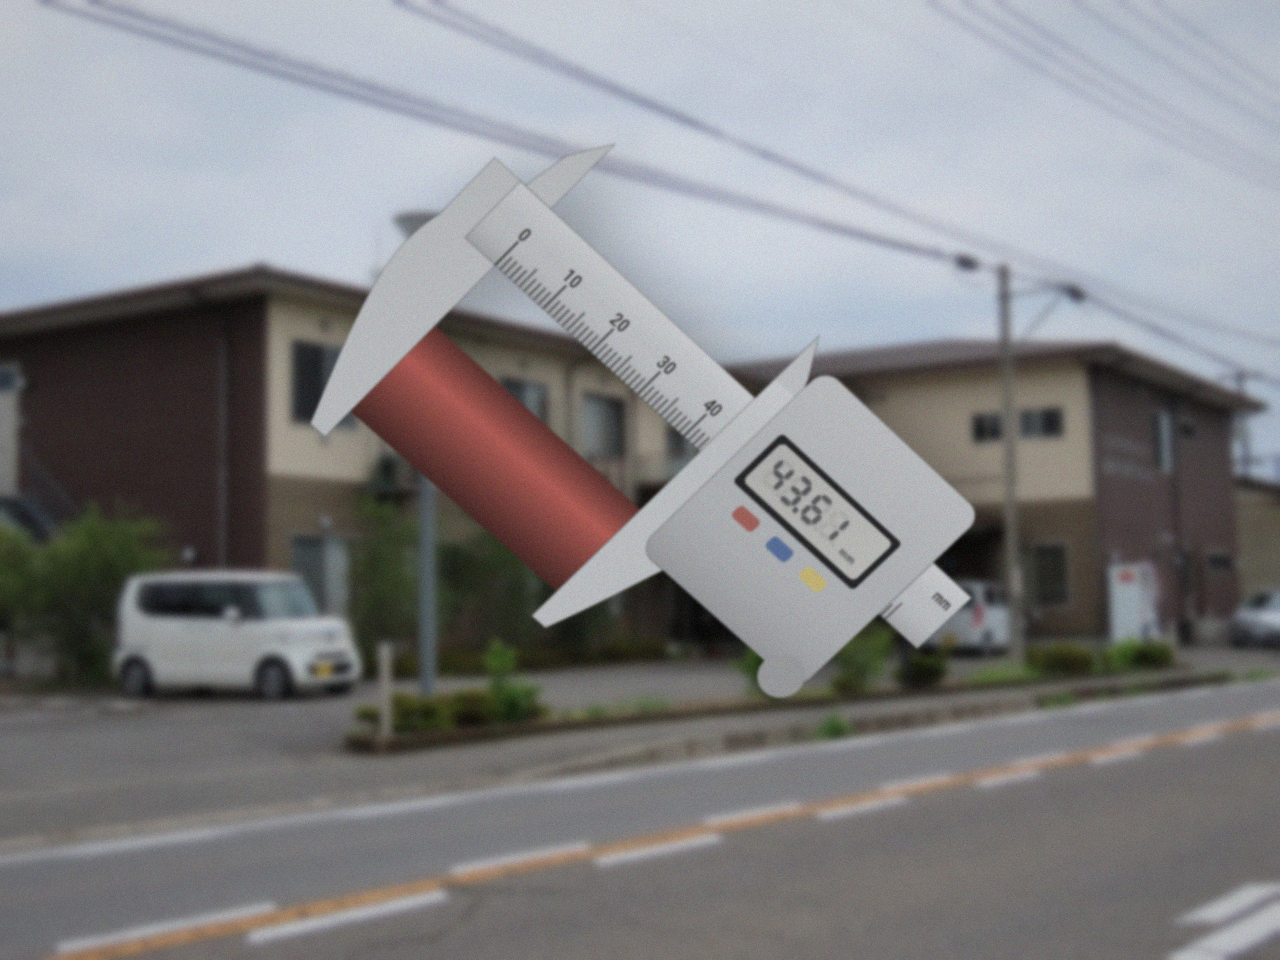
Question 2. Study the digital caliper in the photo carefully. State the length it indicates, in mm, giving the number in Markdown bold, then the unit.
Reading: **43.61** mm
